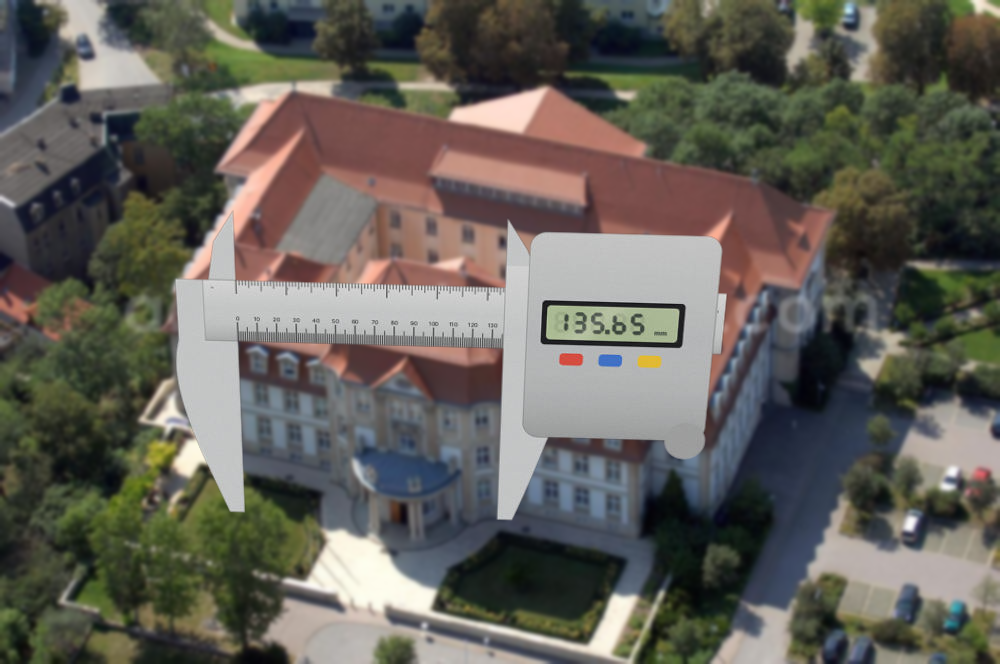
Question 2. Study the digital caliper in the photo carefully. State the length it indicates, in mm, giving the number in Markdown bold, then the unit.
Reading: **135.65** mm
